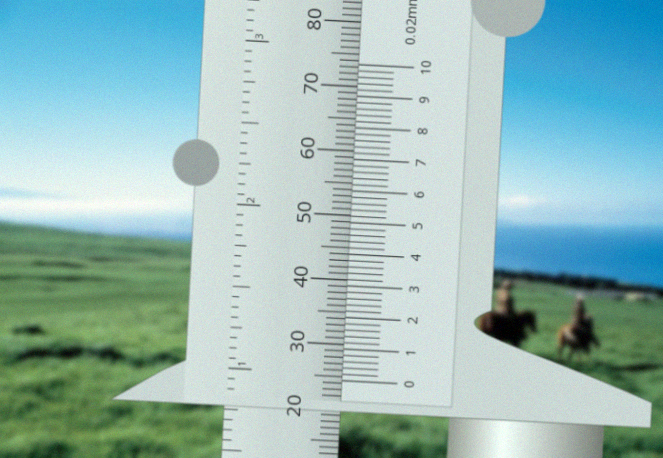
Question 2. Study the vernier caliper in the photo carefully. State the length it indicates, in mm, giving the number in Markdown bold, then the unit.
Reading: **24.4** mm
